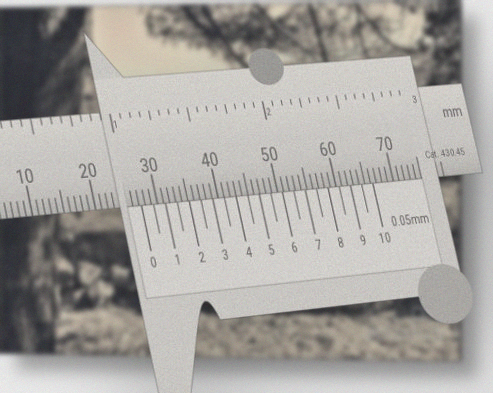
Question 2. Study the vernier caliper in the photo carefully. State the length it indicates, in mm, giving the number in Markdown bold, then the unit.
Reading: **27.4** mm
